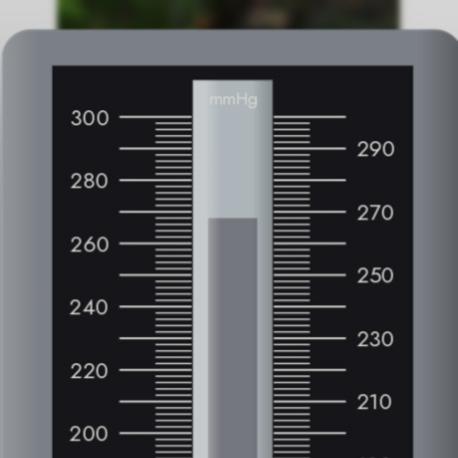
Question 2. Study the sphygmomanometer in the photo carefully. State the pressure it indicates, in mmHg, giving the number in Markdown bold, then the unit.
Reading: **268** mmHg
